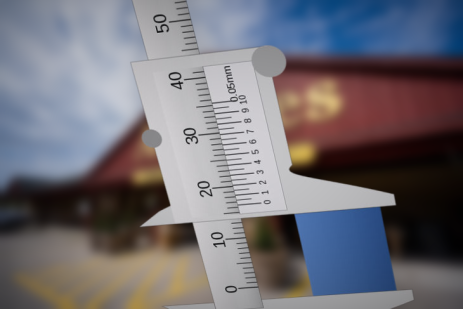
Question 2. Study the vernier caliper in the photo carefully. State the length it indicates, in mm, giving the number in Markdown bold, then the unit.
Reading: **16.4** mm
